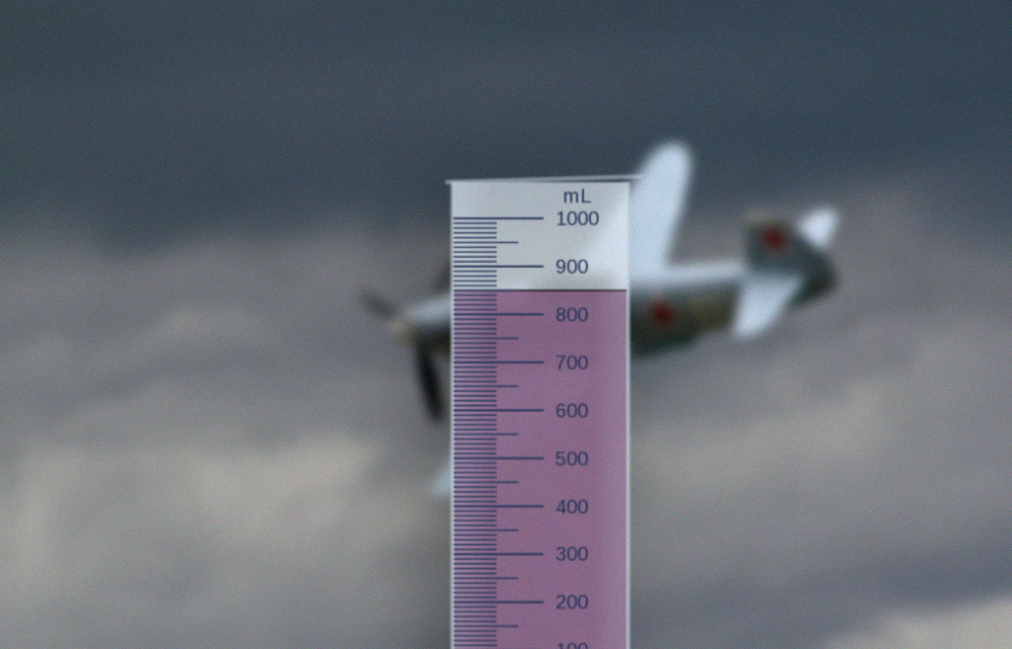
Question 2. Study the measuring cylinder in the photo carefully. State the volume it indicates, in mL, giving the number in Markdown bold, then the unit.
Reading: **850** mL
